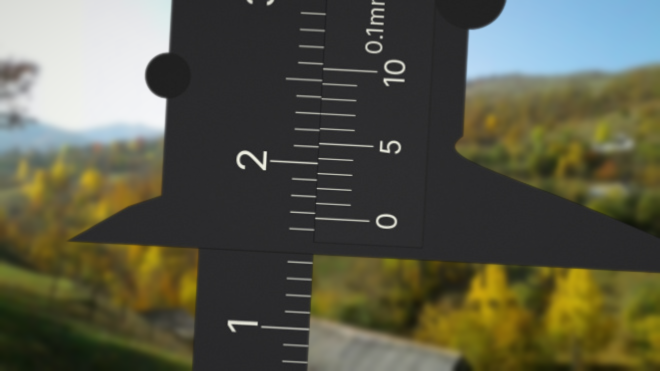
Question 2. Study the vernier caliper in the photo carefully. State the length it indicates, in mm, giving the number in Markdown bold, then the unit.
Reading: **16.7** mm
